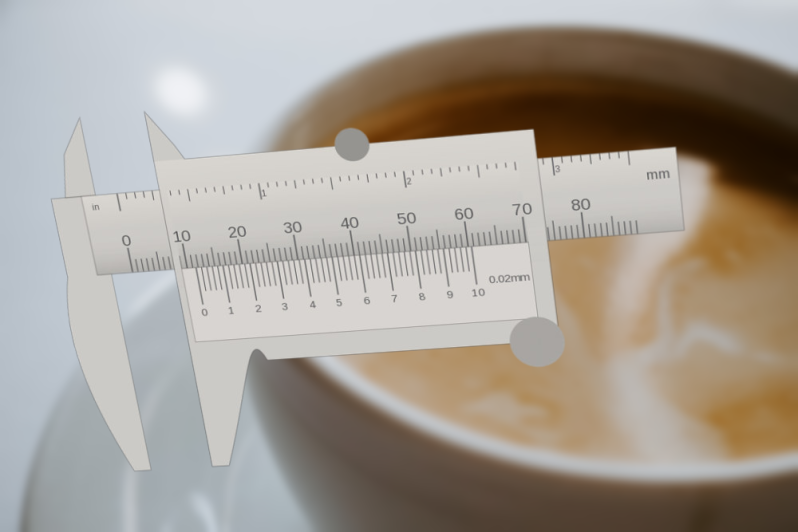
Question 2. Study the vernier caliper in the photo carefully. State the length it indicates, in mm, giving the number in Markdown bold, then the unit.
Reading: **11.6** mm
